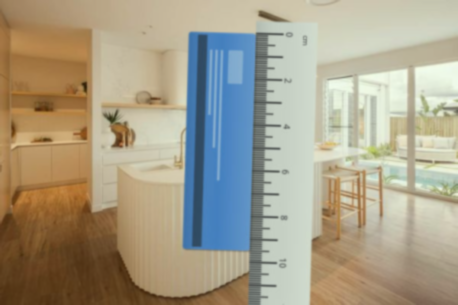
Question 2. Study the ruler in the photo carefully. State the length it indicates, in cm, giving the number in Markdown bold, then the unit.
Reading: **9.5** cm
